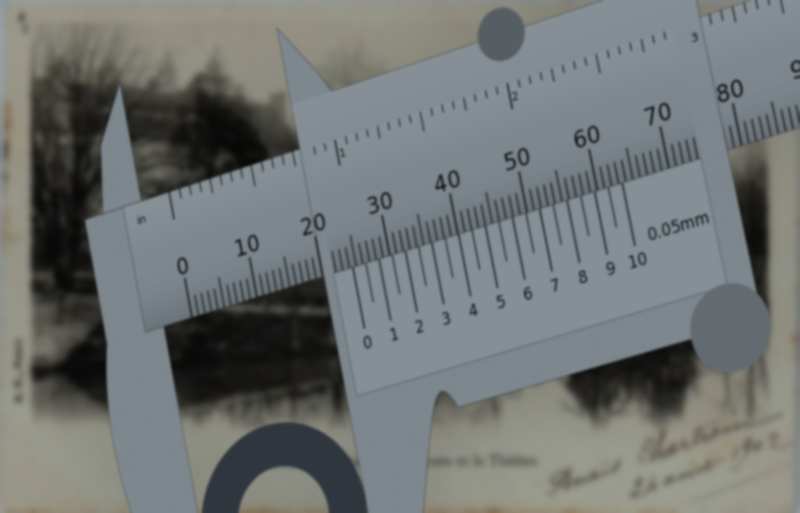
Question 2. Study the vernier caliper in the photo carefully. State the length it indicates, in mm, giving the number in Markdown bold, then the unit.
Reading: **24.5** mm
